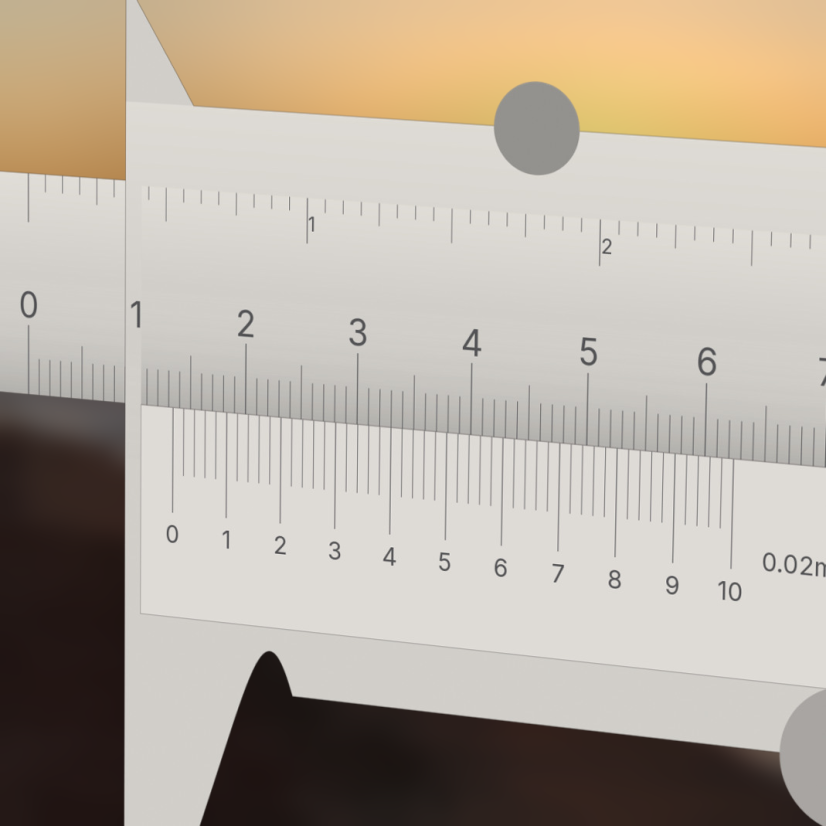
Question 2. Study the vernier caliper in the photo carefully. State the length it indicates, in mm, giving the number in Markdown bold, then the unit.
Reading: **13.4** mm
